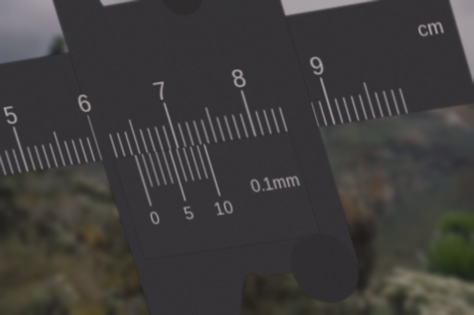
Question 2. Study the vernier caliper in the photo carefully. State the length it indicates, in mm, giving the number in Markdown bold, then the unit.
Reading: **64.4** mm
